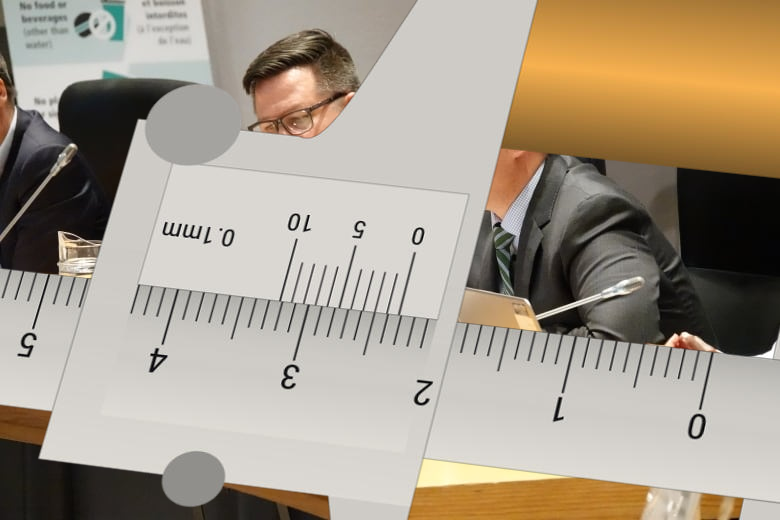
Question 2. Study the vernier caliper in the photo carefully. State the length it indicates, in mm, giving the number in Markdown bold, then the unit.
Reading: **23.2** mm
